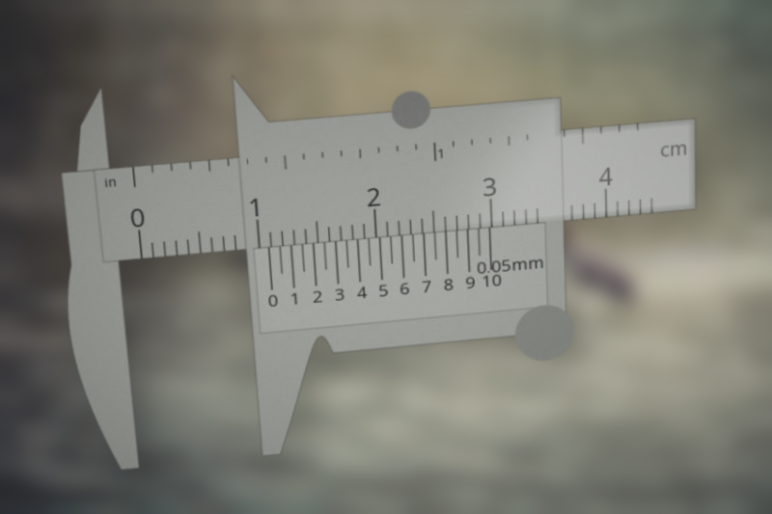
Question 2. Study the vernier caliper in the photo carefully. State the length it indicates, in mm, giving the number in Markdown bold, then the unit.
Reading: **10.8** mm
